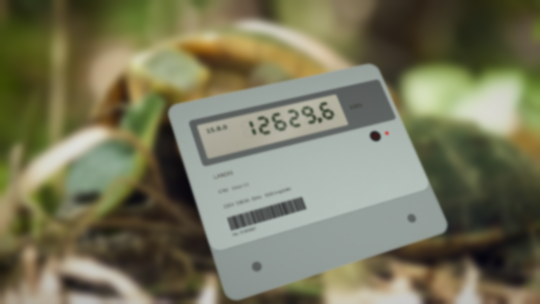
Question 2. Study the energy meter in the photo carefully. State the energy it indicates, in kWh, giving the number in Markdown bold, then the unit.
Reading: **12629.6** kWh
